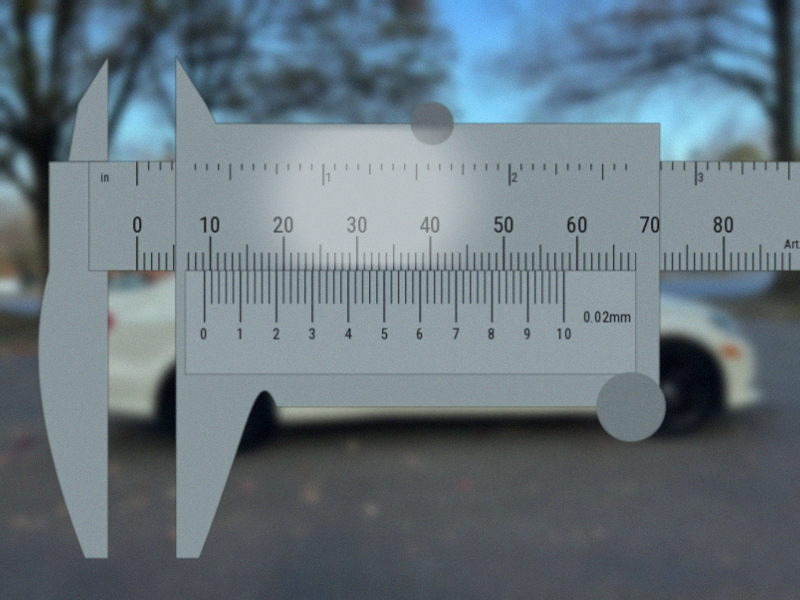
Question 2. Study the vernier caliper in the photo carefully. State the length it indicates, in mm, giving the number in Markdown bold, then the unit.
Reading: **9.2** mm
